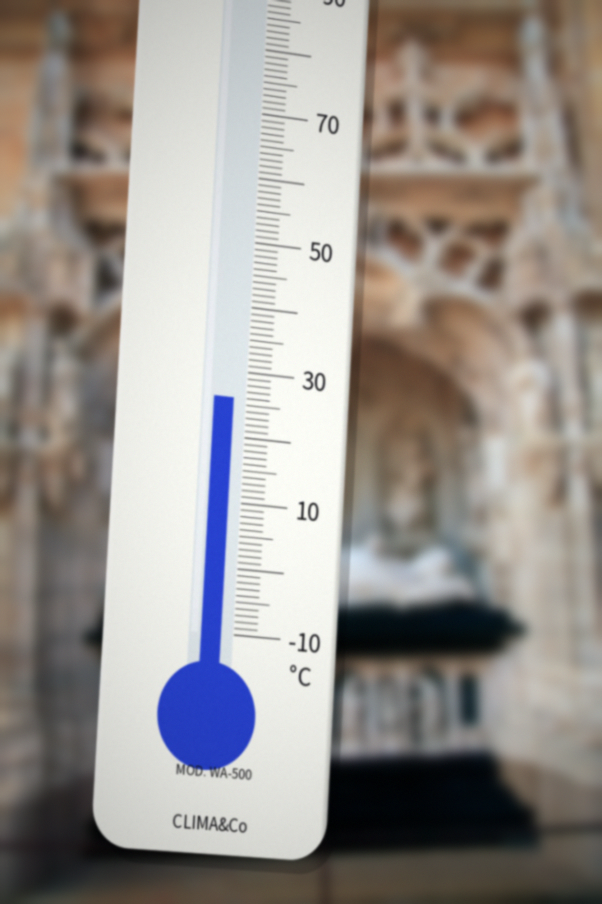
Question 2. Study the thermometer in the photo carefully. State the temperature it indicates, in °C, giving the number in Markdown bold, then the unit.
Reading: **26** °C
